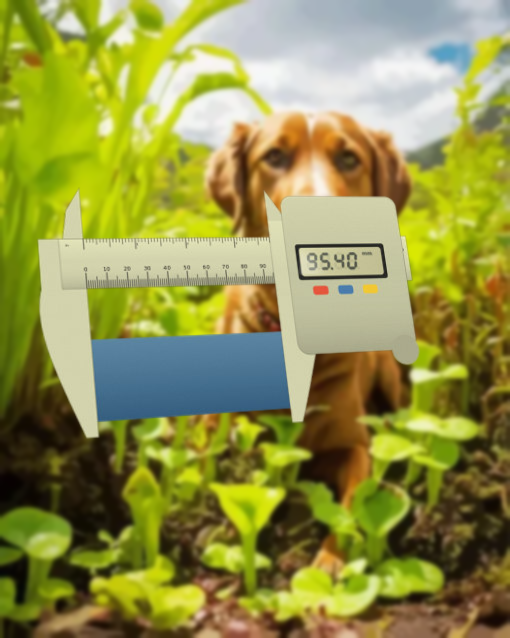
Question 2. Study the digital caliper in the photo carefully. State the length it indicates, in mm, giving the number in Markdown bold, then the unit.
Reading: **95.40** mm
